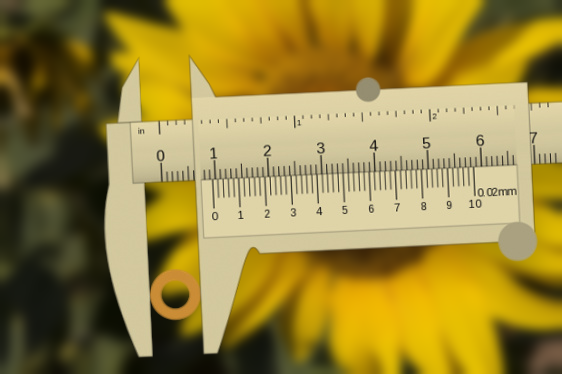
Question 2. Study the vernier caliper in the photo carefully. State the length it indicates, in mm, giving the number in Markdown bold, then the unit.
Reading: **9.5** mm
